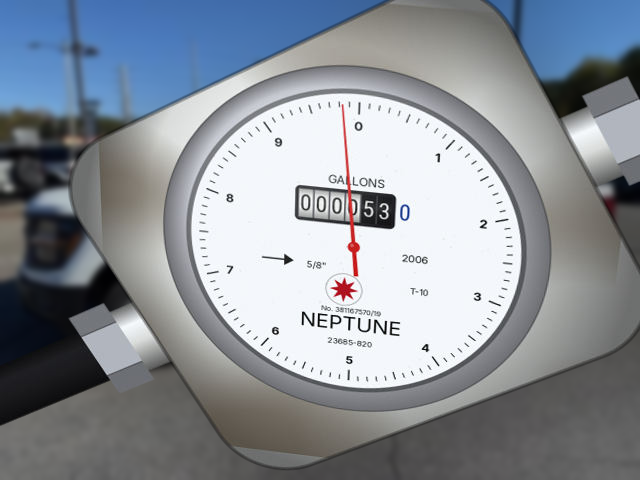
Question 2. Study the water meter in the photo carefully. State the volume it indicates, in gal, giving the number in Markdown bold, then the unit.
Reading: **529.8** gal
